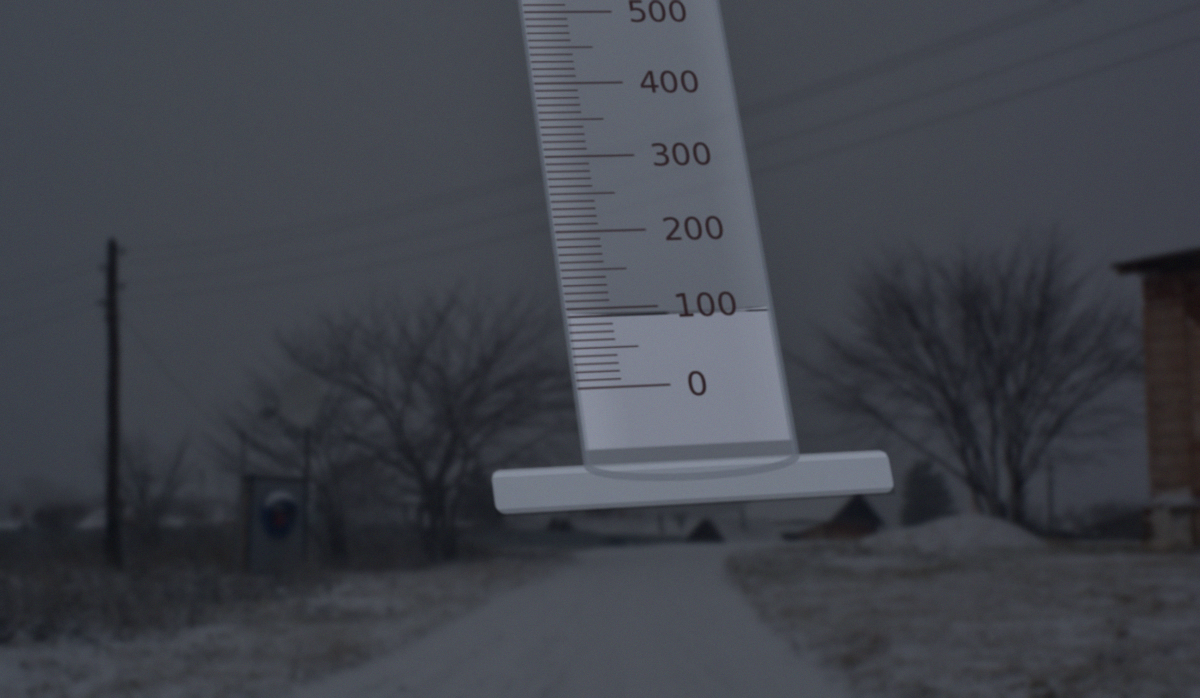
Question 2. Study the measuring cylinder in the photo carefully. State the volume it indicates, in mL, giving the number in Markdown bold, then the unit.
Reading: **90** mL
